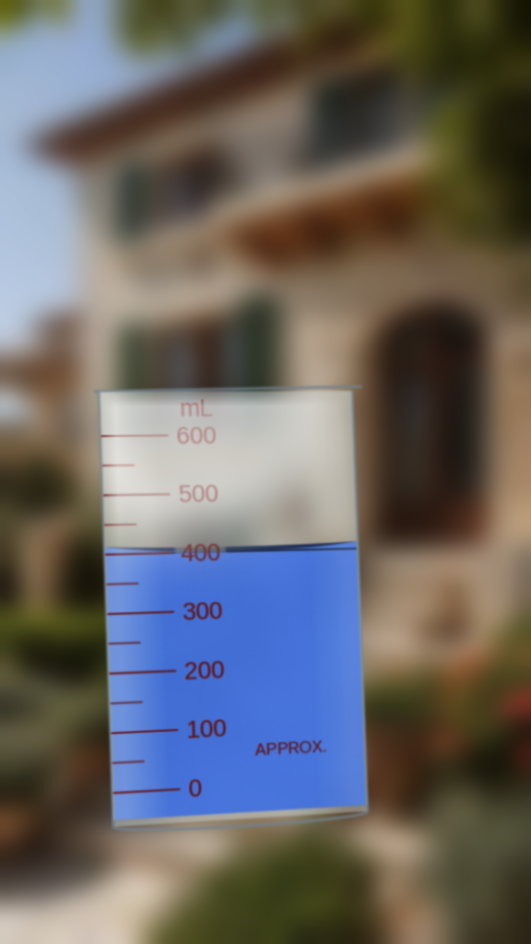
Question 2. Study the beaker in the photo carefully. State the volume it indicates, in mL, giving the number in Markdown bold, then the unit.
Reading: **400** mL
